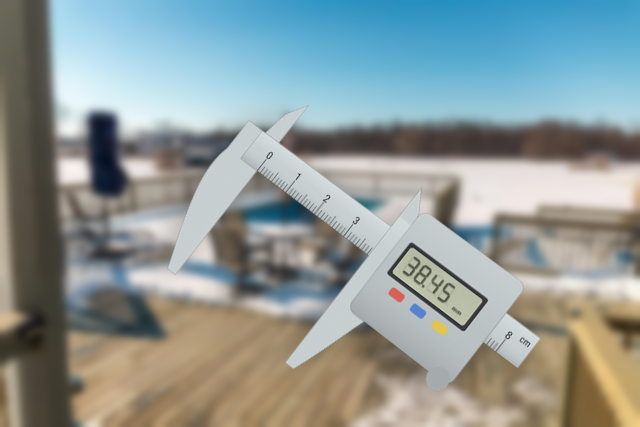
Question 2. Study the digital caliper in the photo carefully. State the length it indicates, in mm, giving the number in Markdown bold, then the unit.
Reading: **38.45** mm
